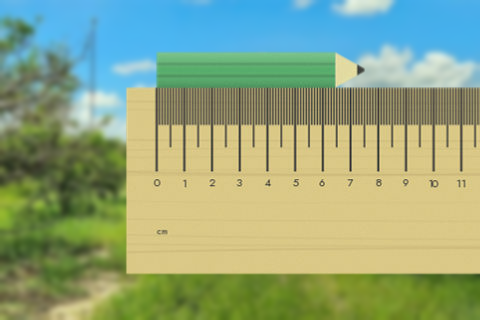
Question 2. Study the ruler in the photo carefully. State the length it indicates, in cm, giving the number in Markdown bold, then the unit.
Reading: **7.5** cm
